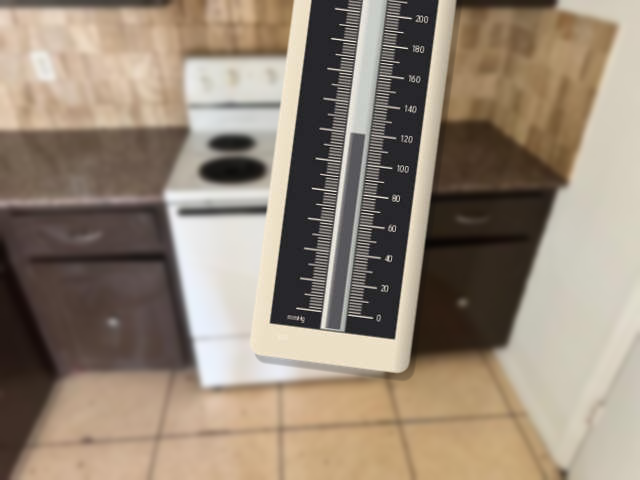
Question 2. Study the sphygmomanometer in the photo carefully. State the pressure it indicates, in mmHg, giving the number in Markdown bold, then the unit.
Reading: **120** mmHg
